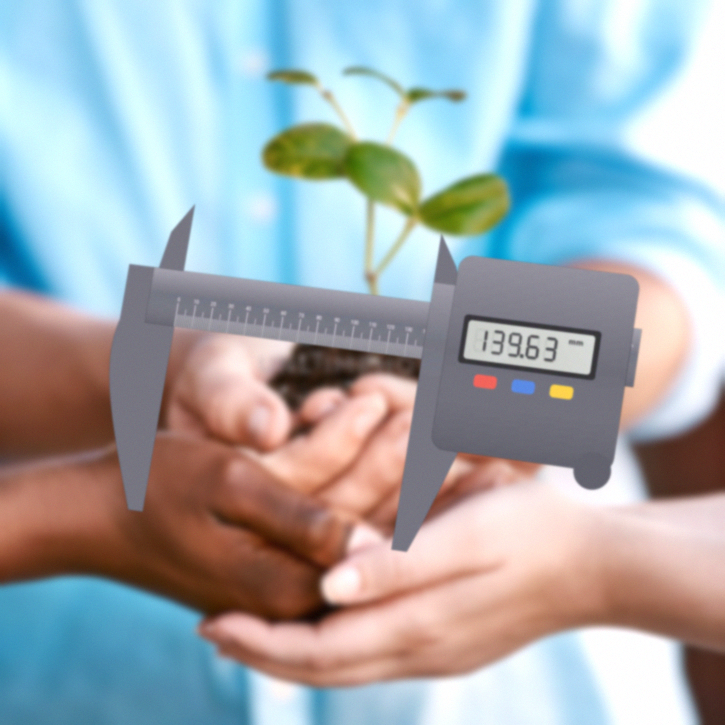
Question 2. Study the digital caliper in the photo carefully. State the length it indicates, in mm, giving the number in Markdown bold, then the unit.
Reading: **139.63** mm
